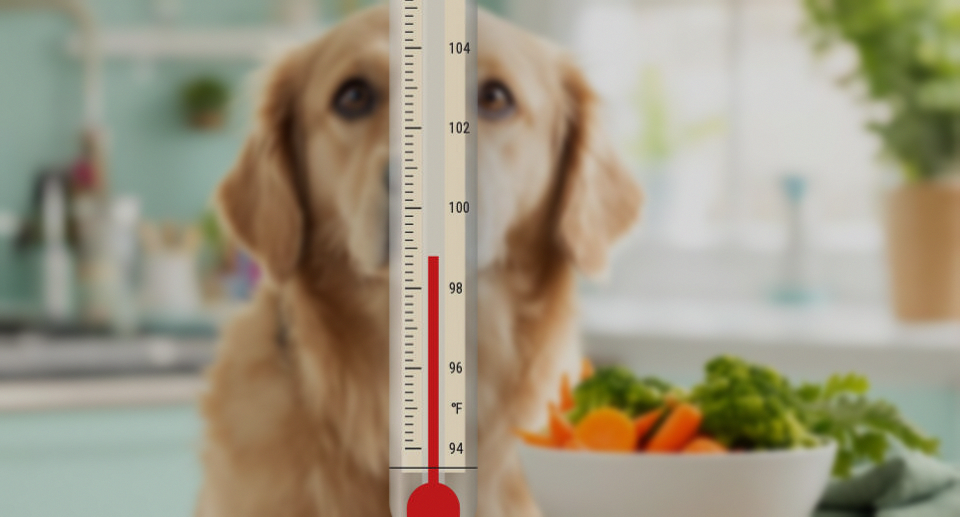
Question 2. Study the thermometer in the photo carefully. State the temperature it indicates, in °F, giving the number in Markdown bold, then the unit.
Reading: **98.8** °F
